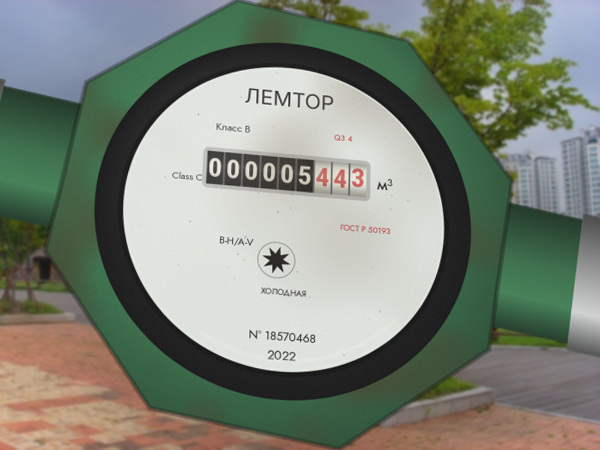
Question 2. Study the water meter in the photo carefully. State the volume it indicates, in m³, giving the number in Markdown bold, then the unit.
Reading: **5.443** m³
